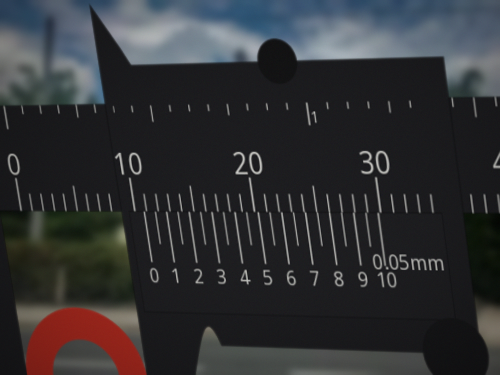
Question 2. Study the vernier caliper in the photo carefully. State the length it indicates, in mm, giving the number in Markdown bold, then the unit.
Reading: **10.8** mm
